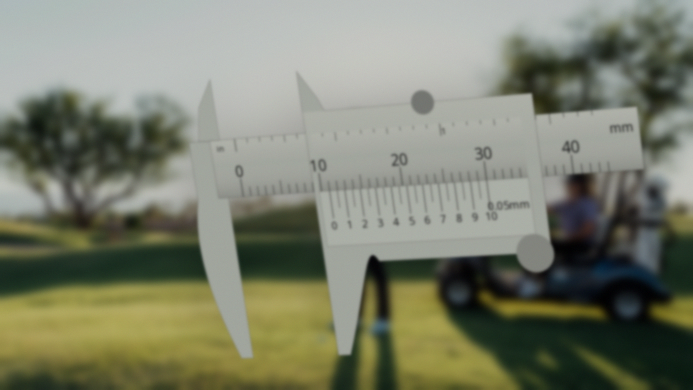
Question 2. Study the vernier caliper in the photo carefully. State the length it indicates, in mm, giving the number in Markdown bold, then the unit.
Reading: **11.0** mm
